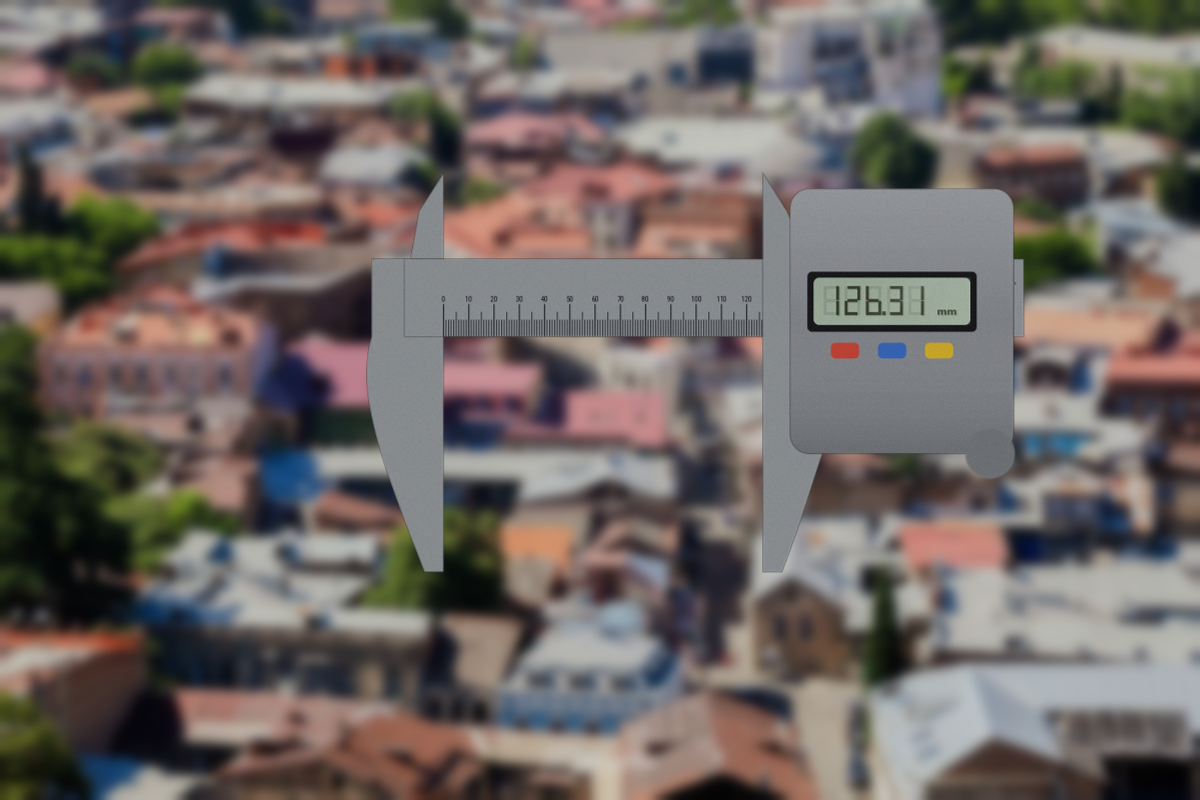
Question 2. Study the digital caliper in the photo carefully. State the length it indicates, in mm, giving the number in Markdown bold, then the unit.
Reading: **126.31** mm
